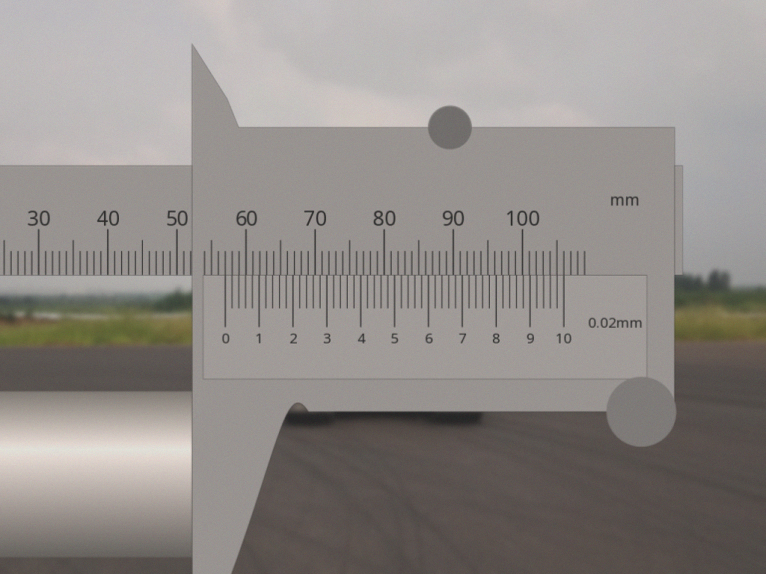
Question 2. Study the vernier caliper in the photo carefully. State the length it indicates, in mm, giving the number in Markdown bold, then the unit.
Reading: **57.0** mm
